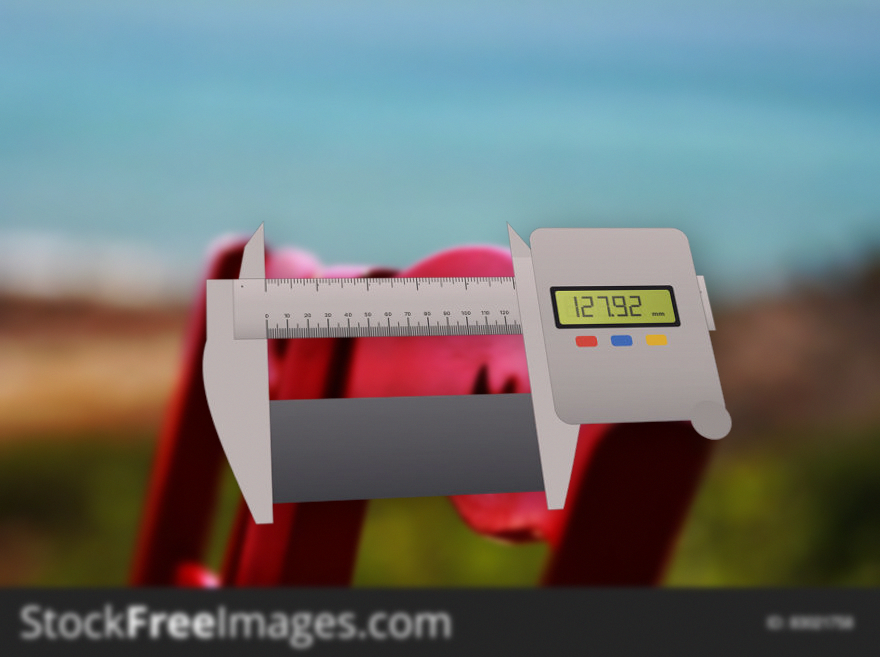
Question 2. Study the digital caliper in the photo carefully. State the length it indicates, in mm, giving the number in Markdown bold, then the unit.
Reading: **127.92** mm
